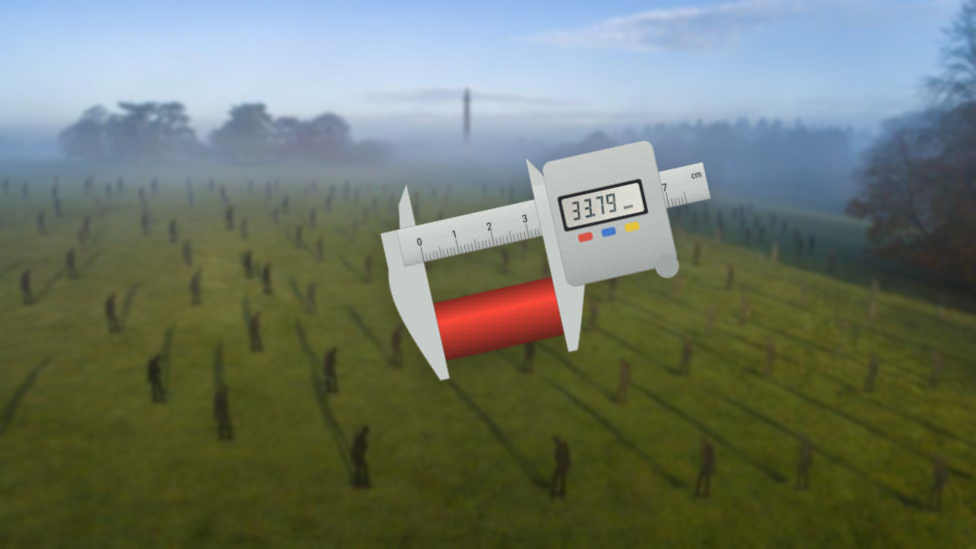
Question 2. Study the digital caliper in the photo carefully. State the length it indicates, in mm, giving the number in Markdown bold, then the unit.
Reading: **33.79** mm
